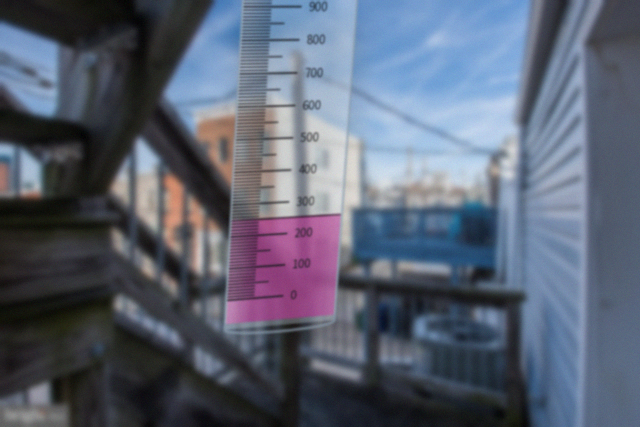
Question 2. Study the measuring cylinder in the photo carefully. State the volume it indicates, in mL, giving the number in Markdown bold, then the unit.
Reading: **250** mL
